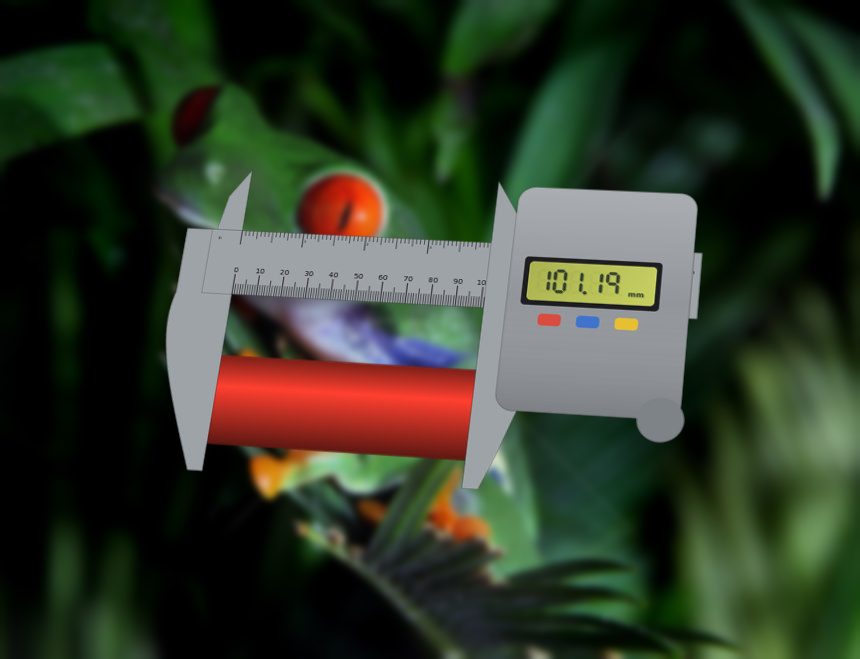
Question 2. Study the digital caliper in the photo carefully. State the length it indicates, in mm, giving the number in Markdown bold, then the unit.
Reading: **101.19** mm
